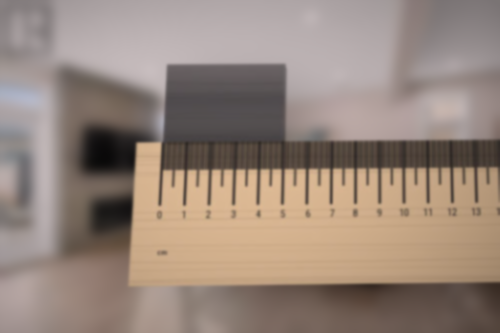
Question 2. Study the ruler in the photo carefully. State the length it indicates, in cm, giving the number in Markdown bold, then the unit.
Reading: **5** cm
